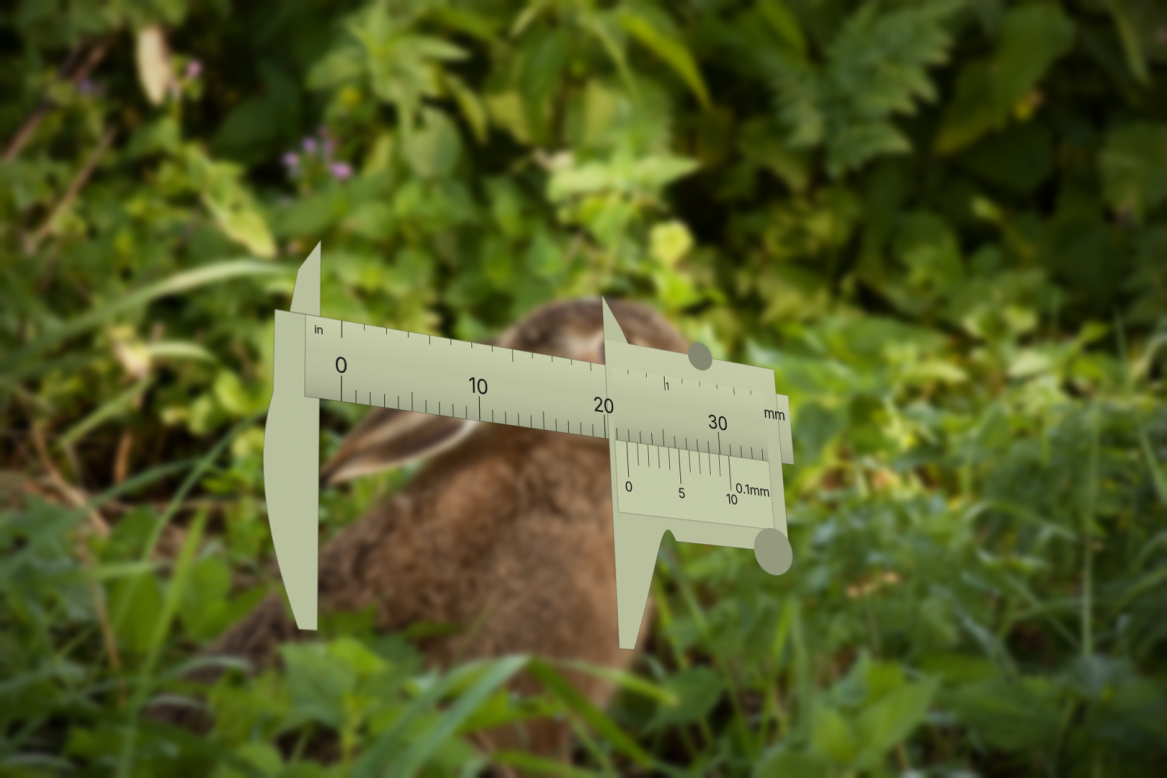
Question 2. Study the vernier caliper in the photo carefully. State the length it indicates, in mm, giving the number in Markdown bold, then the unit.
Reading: **21.8** mm
